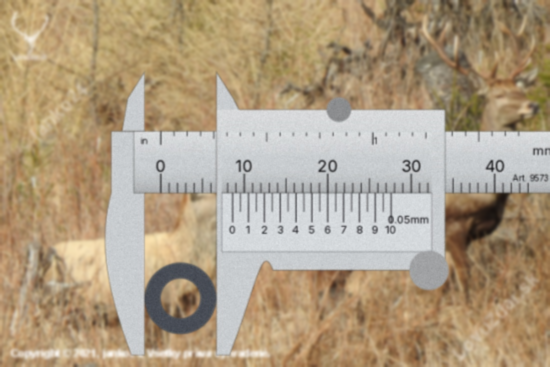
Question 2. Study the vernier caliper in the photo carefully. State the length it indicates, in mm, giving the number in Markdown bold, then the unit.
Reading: **8.6** mm
